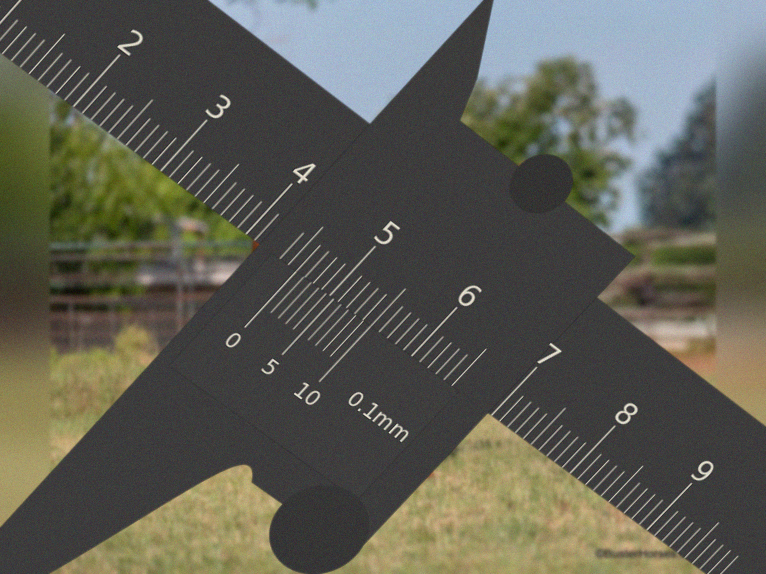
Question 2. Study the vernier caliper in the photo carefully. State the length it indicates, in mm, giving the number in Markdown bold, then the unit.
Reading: **46.0** mm
